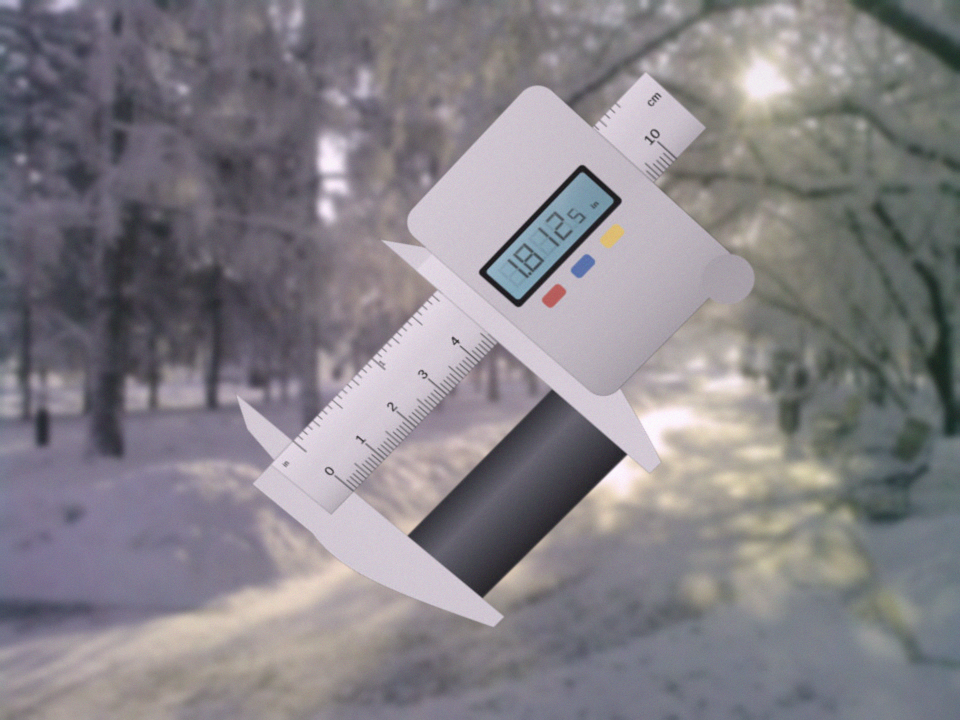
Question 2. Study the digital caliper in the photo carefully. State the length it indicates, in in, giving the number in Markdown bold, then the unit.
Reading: **1.8125** in
